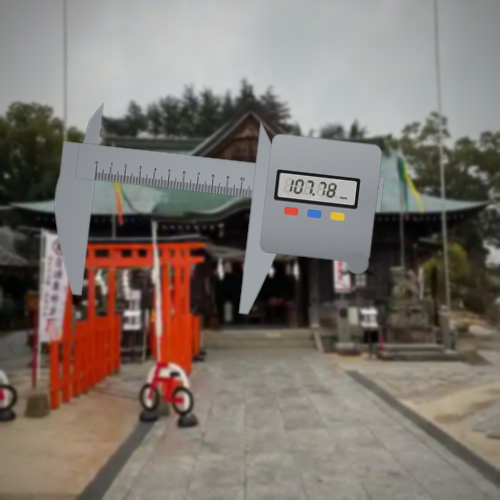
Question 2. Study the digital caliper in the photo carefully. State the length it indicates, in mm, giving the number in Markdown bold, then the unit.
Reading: **107.78** mm
